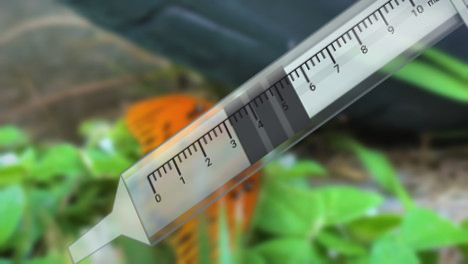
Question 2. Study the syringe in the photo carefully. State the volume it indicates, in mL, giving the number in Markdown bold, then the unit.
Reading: **3.2** mL
